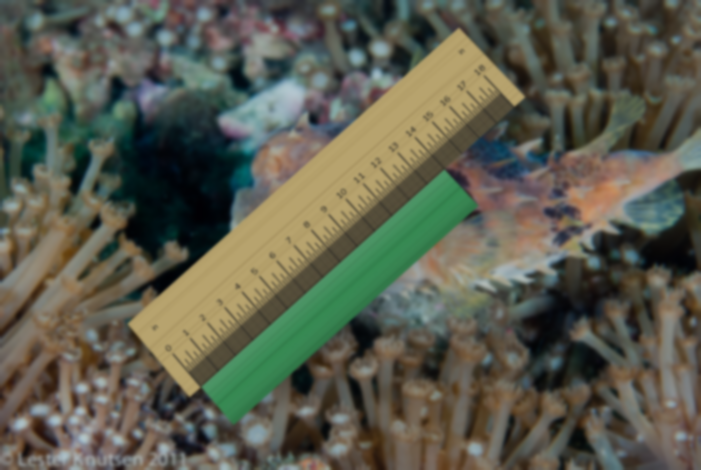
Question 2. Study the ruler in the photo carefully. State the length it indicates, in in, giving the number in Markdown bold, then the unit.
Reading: **14** in
